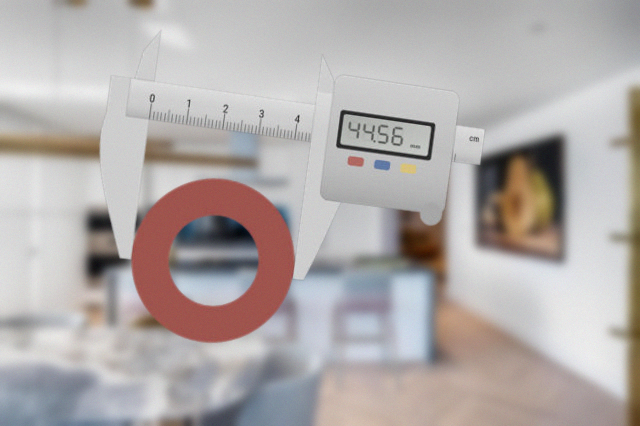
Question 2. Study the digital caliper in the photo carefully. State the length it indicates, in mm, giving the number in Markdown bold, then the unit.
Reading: **44.56** mm
